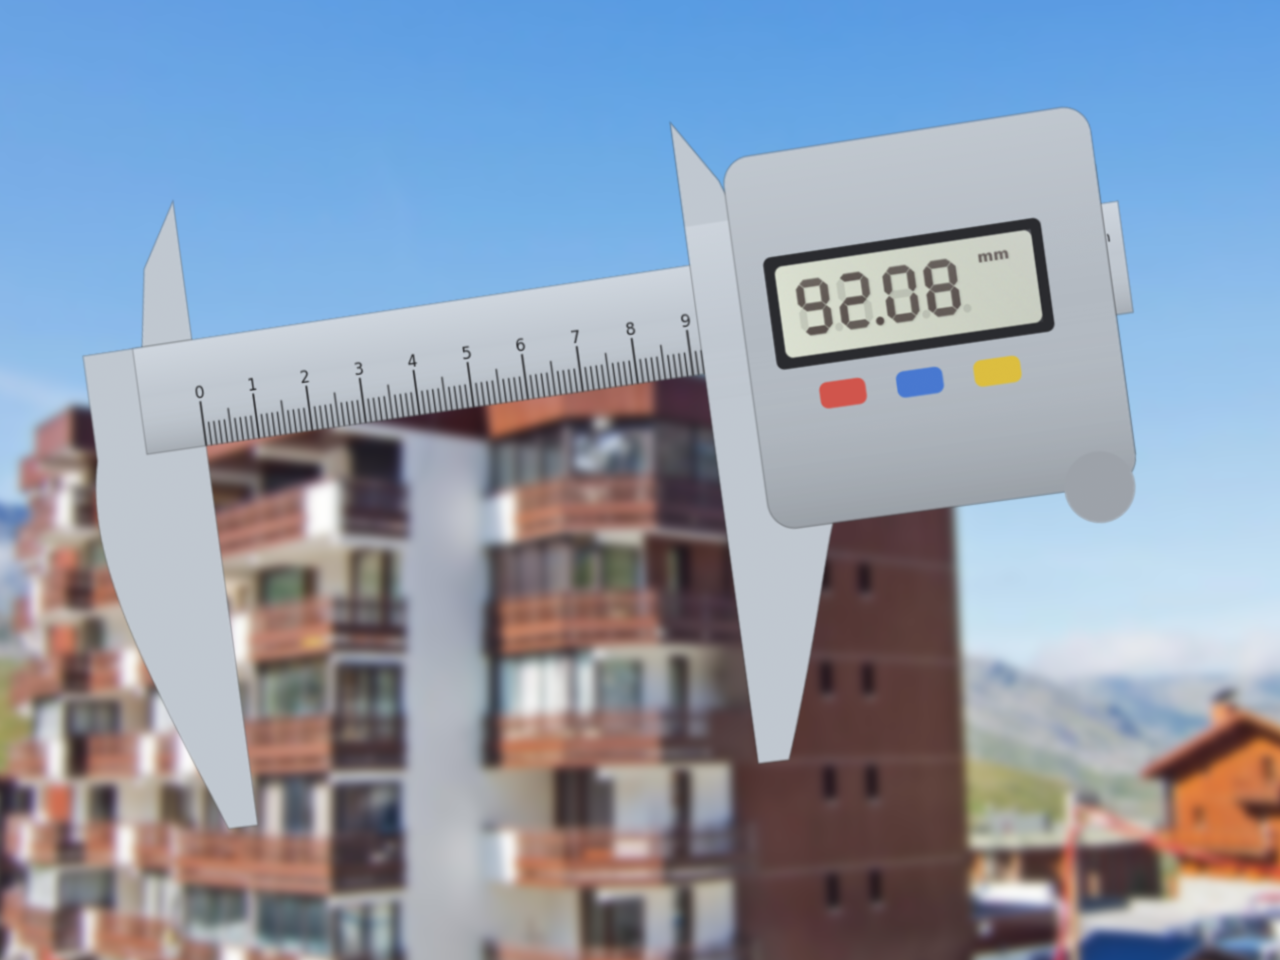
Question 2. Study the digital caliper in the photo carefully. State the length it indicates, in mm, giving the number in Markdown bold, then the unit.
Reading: **92.08** mm
